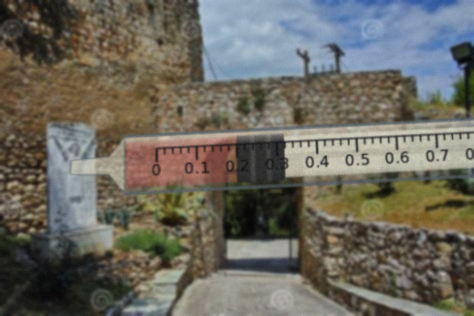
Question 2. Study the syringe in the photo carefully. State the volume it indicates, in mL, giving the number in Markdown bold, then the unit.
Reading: **0.2** mL
